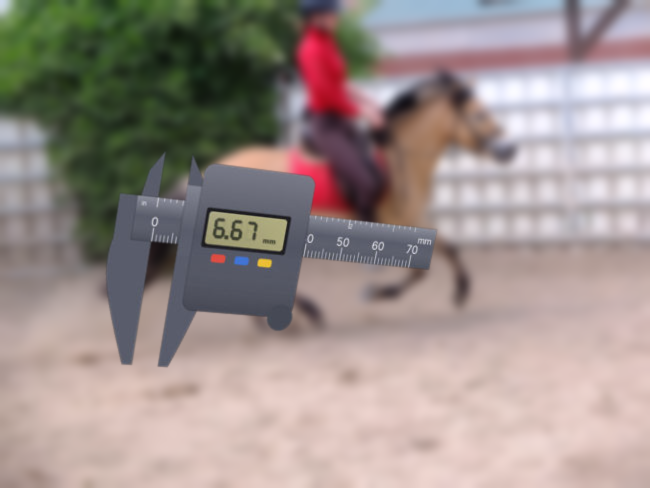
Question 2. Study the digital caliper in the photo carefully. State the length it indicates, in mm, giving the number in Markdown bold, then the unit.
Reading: **6.67** mm
